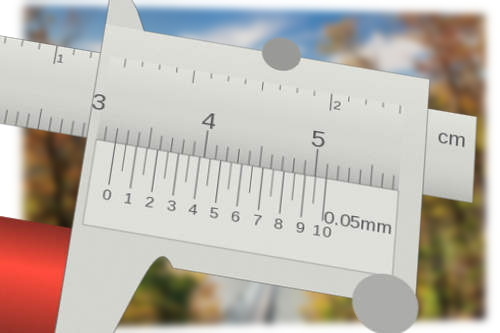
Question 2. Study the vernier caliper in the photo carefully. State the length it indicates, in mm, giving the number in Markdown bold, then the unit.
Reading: **32.0** mm
